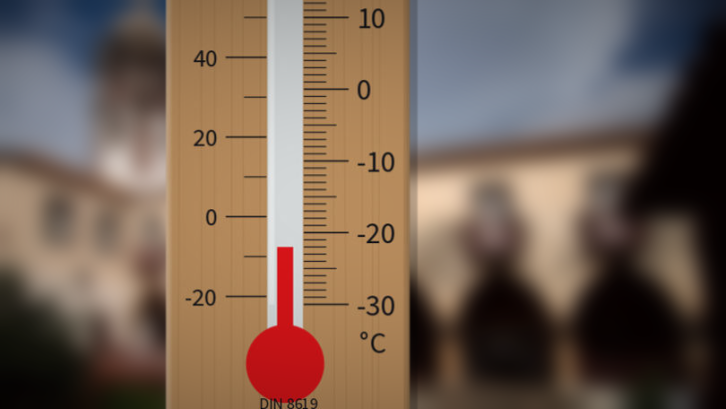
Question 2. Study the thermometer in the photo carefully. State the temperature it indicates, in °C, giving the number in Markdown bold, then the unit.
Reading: **-22** °C
